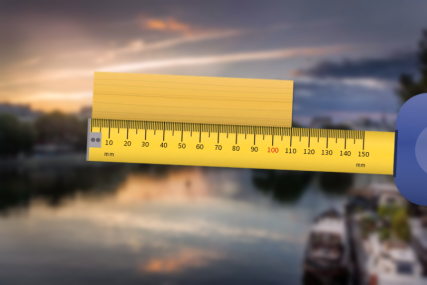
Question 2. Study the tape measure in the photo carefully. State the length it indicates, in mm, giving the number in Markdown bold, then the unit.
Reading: **110** mm
